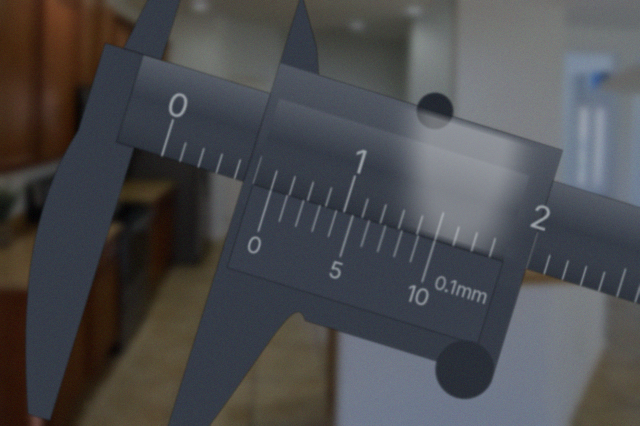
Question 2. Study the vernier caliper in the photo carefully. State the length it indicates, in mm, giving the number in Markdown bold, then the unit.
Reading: **6.0** mm
